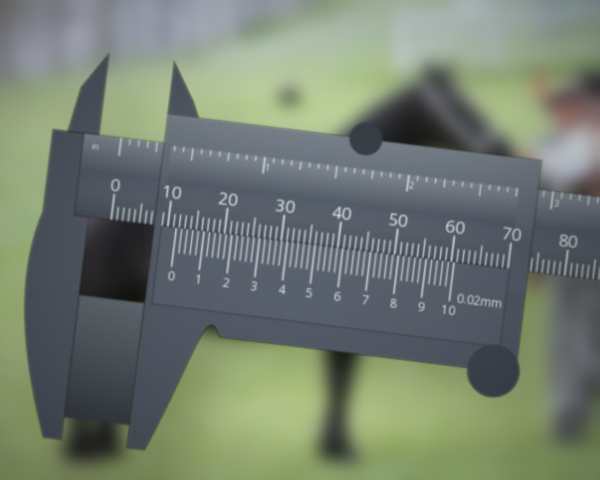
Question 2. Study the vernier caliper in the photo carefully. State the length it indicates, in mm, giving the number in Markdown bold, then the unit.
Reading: **11.5** mm
